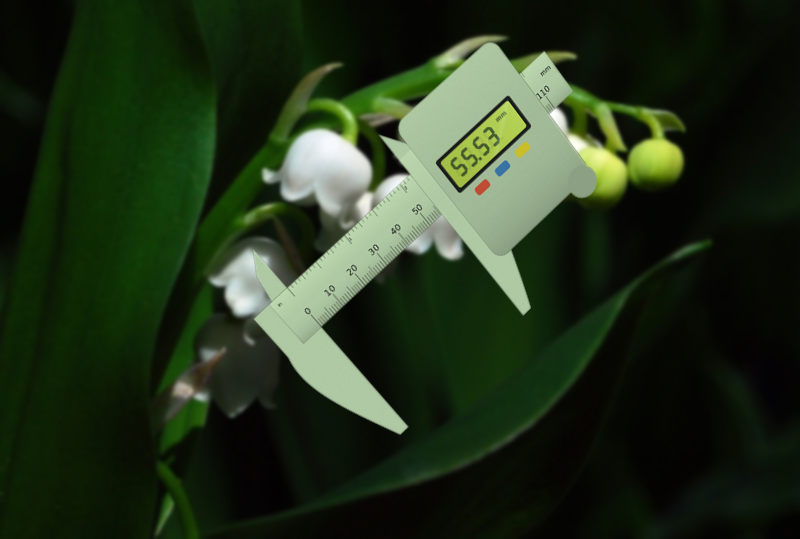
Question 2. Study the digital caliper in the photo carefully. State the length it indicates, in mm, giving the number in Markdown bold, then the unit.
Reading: **55.53** mm
